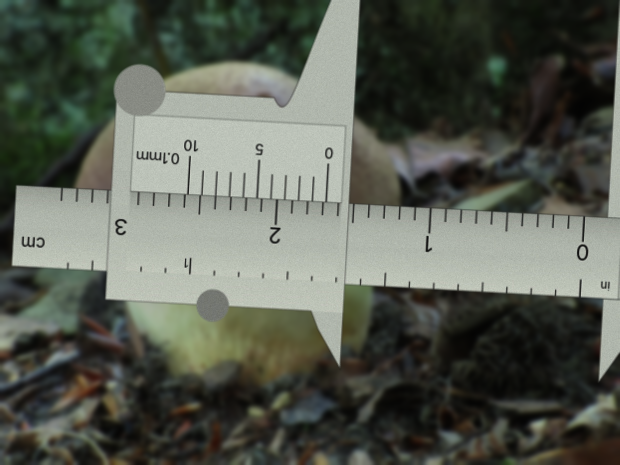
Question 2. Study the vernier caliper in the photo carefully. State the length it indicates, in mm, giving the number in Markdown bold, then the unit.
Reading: **16.8** mm
